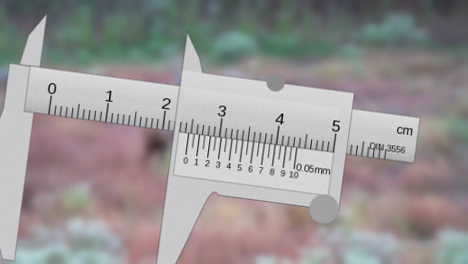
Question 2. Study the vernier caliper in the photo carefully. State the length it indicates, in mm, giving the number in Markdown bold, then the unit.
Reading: **24.6** mm
